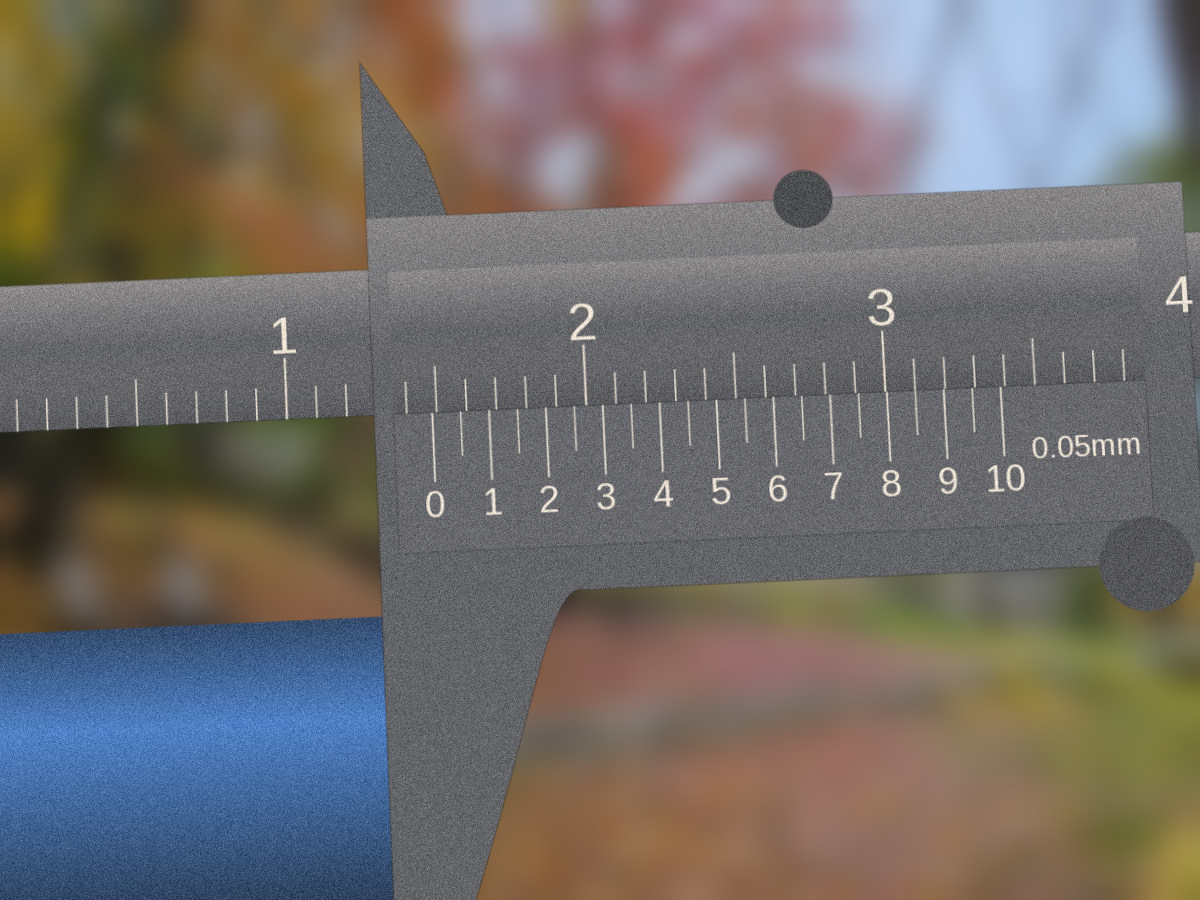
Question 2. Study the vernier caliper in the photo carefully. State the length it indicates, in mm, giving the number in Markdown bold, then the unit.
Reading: **14.85** mm
